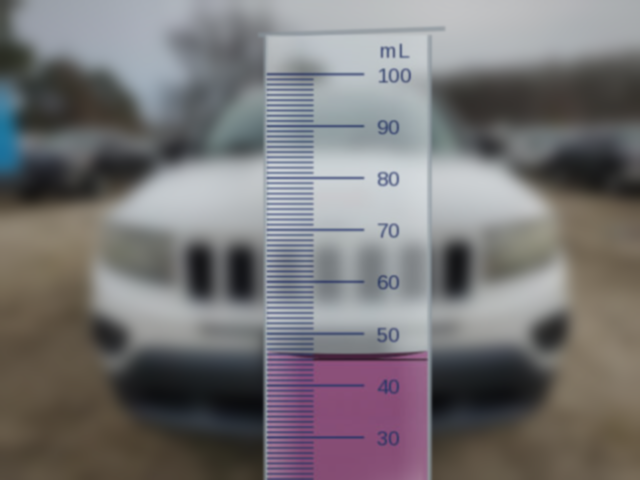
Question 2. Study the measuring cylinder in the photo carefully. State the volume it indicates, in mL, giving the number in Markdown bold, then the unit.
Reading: **45** mL
